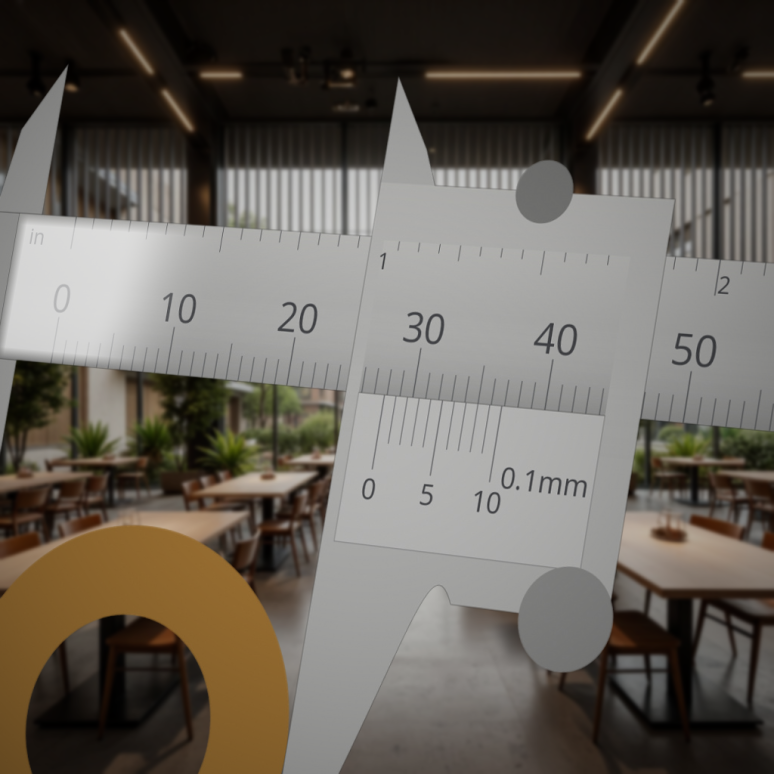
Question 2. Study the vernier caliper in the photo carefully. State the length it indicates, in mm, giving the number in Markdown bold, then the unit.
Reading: **27.8** mm
